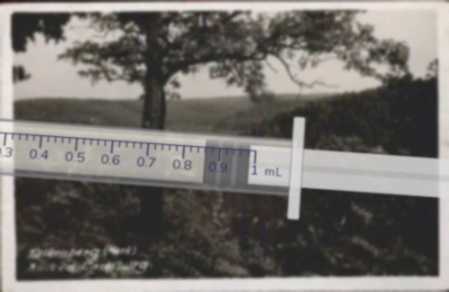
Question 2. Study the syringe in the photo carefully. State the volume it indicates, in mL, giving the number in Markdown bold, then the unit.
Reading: **0.86** mL
